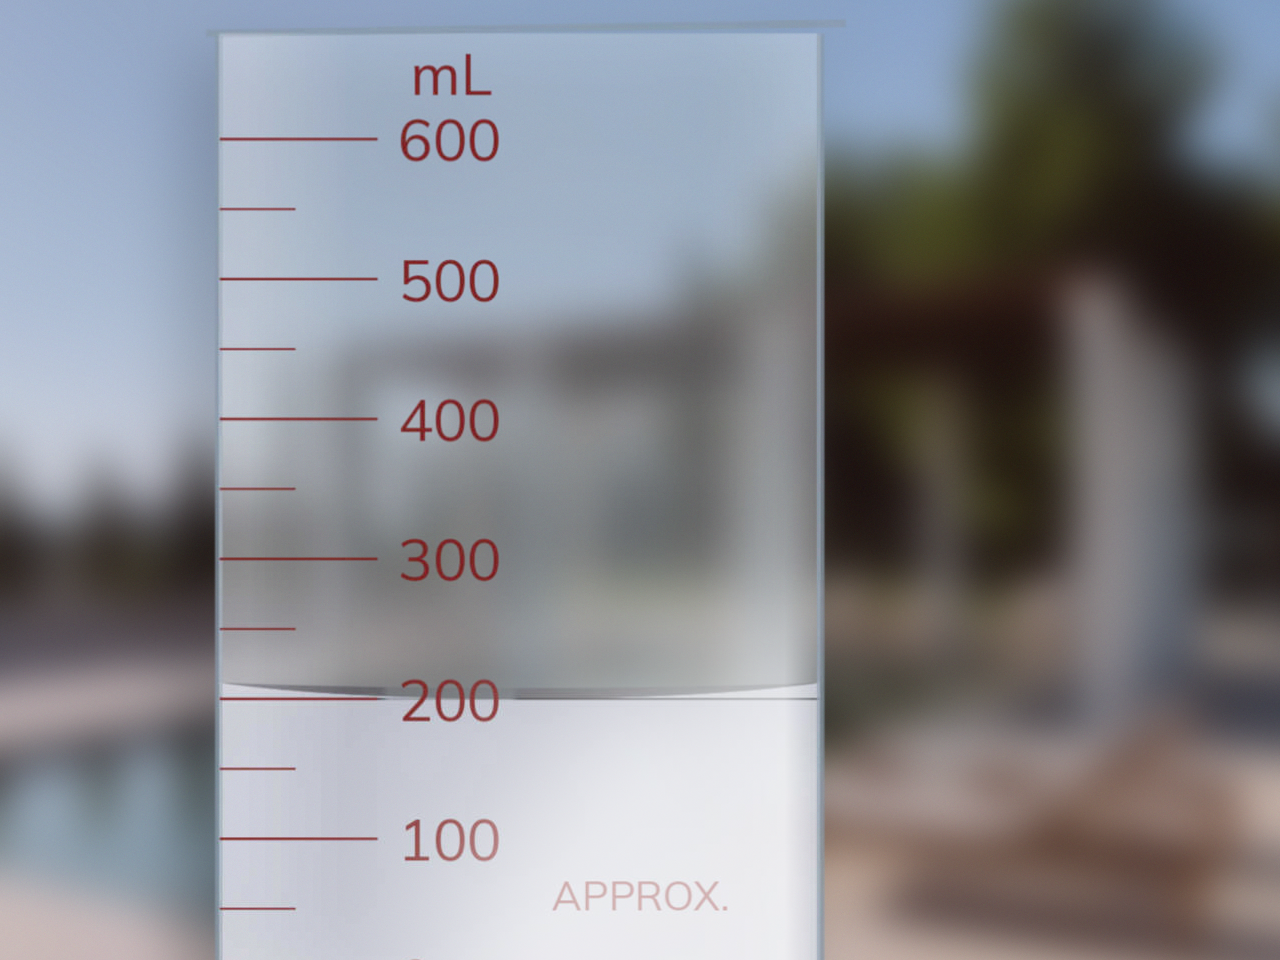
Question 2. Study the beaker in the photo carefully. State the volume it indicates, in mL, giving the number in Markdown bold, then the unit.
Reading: **200** mL
